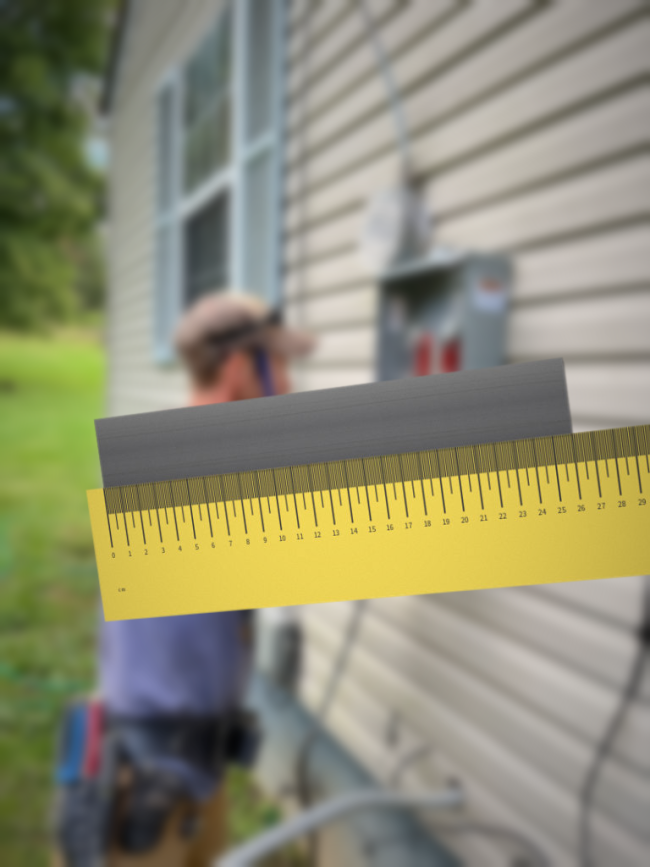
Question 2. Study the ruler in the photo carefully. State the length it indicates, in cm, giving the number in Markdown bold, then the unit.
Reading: **26** cm
